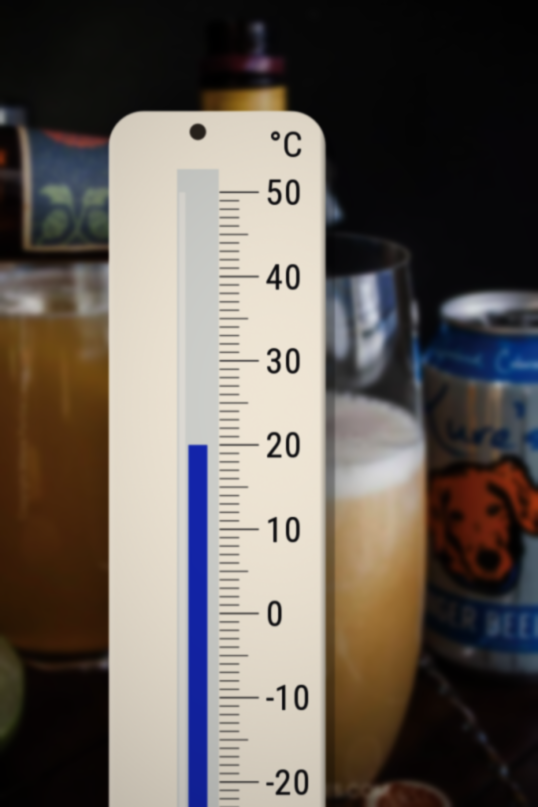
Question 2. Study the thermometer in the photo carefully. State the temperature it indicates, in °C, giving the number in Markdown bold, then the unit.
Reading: **20** °C
